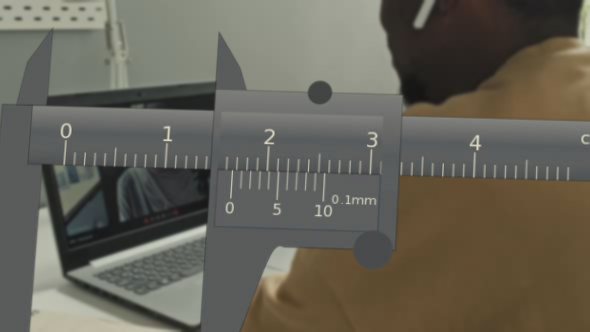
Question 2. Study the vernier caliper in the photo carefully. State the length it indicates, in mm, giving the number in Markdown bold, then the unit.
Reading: **16.6** mm
